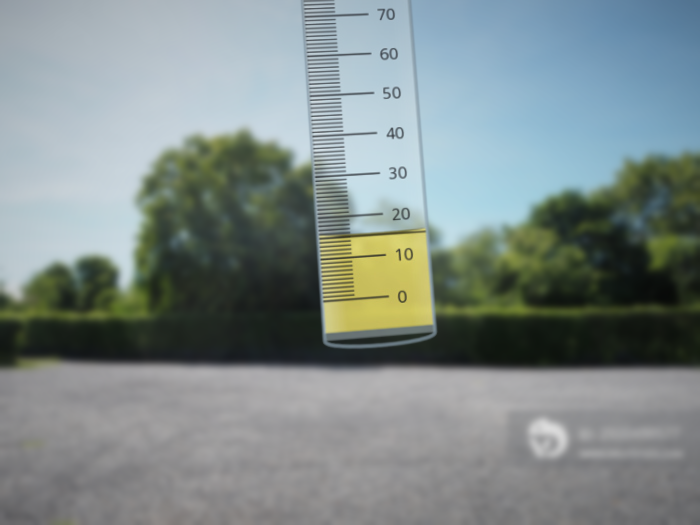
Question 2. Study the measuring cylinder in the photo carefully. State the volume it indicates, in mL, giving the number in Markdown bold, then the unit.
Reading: **15** mL
